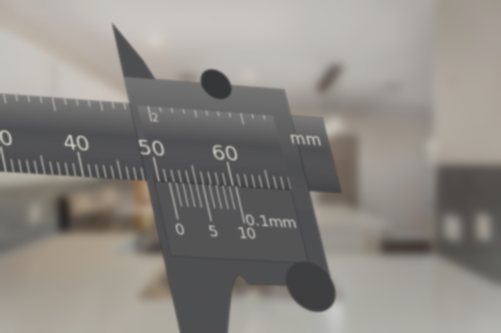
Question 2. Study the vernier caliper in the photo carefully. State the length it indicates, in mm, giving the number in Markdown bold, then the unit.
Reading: **51.4** mm
